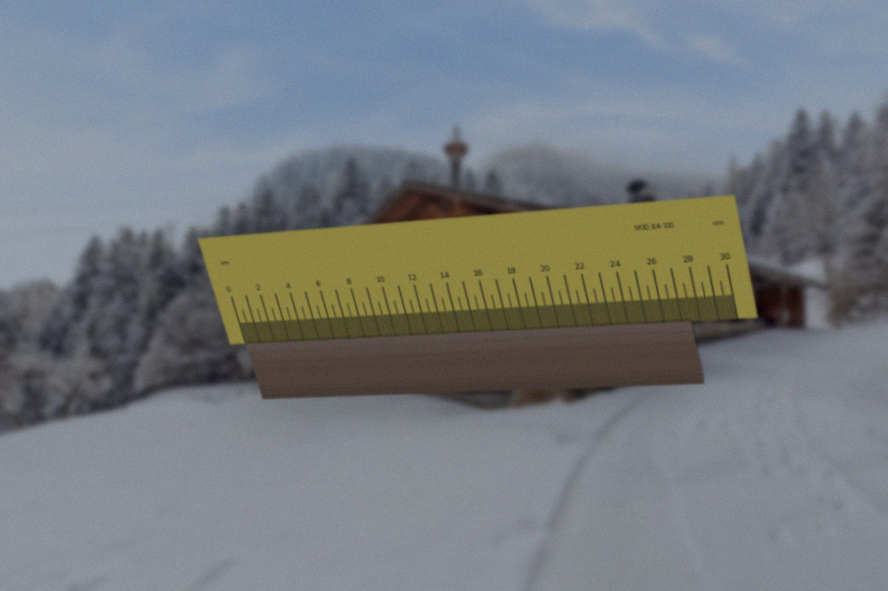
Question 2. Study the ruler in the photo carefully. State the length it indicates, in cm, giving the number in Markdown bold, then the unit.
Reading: **27.5** cm
